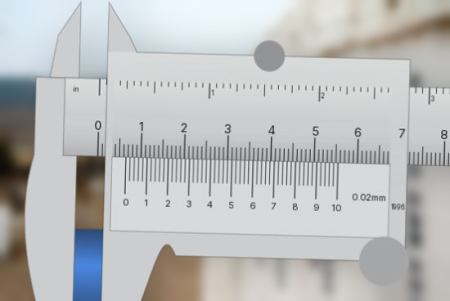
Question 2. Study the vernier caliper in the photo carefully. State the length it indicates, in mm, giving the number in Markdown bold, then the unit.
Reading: **6.5** mm
